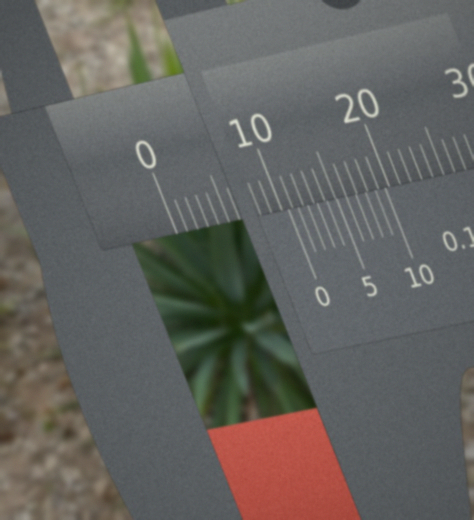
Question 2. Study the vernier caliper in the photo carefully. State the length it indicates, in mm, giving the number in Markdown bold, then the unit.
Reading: **10.6** mm
